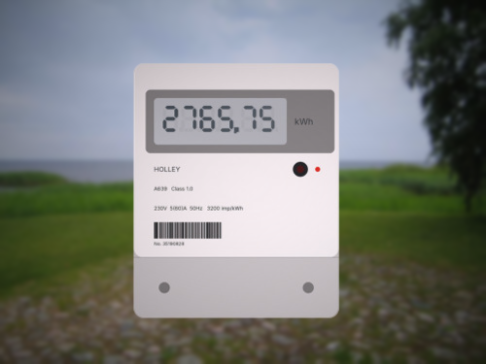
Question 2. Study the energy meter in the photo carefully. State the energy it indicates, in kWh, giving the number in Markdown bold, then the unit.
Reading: **2765.75** kWh
